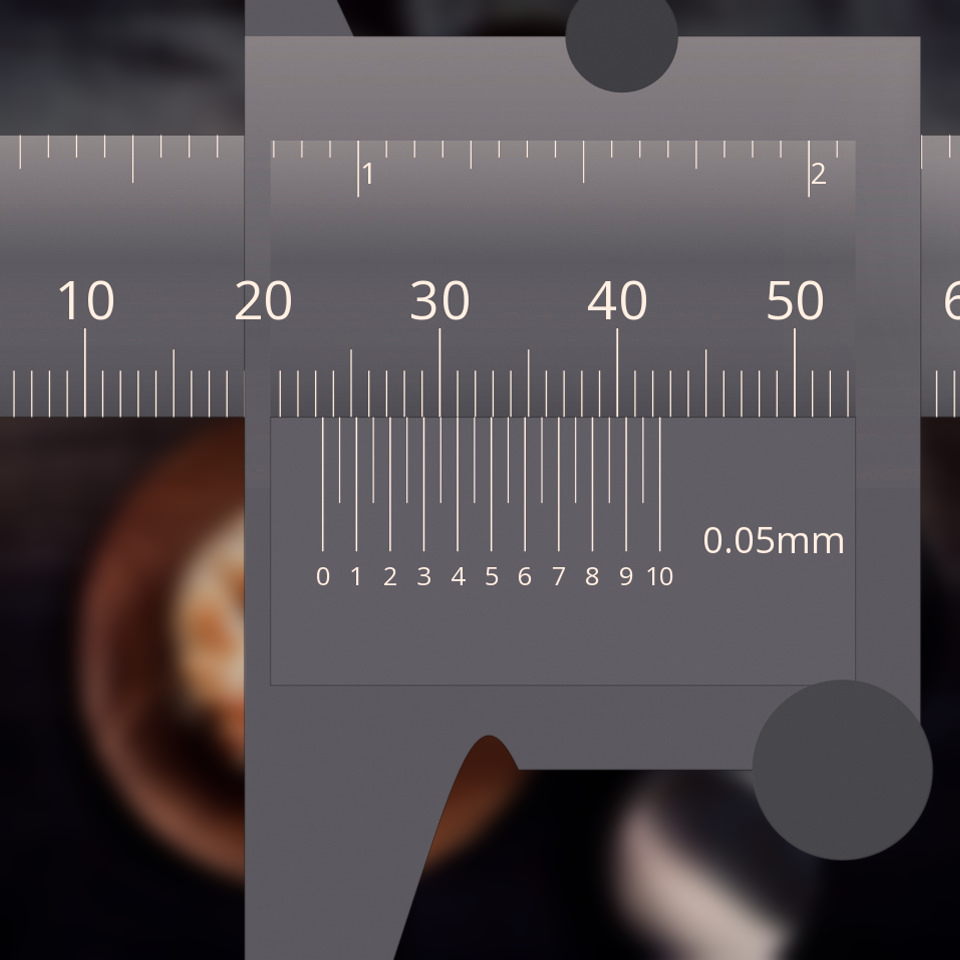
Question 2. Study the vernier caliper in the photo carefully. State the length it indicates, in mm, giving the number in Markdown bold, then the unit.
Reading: **23.4** mm
